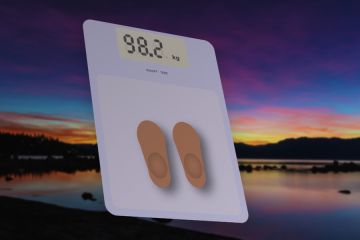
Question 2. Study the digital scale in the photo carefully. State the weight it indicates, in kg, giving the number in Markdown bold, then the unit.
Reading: **98.2** kg
